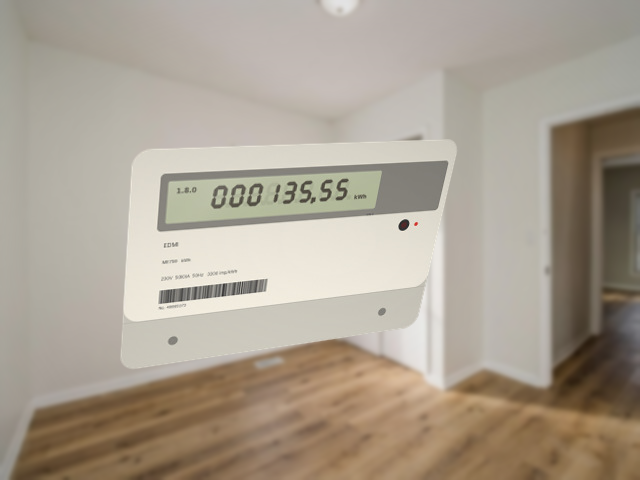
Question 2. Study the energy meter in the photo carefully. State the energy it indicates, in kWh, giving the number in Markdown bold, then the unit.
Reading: **135.55** kWh
